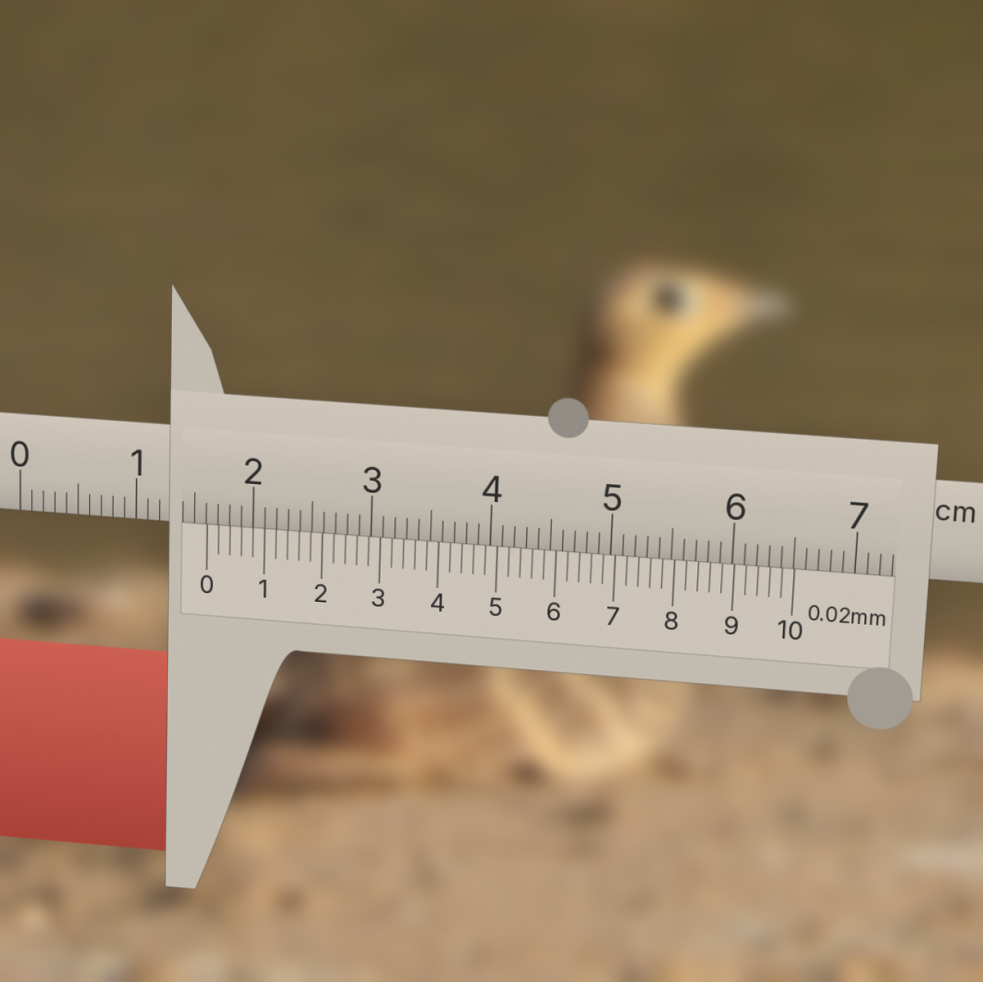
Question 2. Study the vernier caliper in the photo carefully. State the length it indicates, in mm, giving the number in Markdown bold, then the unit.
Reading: **16.1** mm
